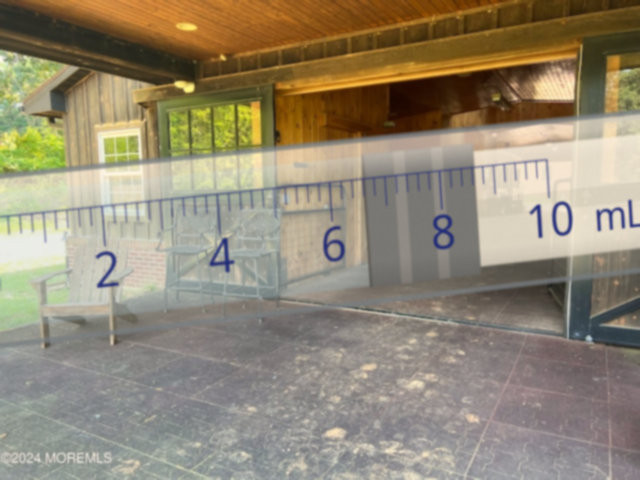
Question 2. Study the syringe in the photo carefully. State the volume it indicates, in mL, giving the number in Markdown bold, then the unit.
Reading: **6.6** mL
